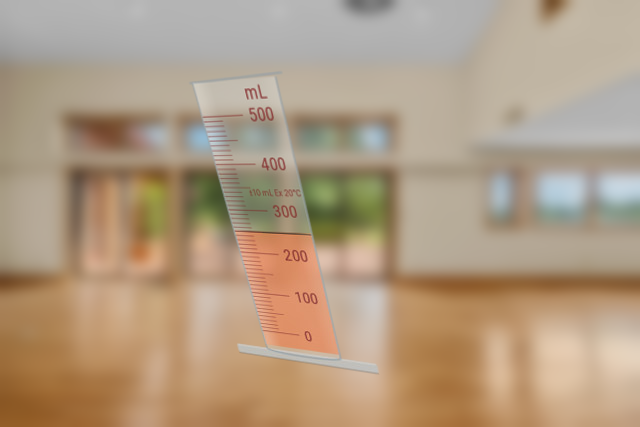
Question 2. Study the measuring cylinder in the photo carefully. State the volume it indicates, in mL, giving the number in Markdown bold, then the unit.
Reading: **250** mL
